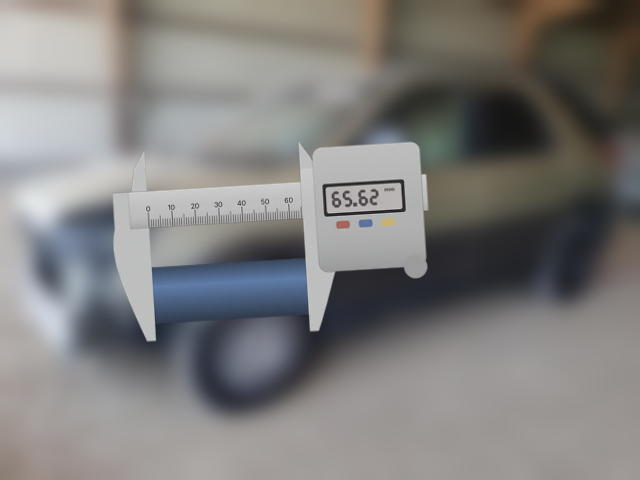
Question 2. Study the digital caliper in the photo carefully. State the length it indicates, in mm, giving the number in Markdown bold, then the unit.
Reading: **65.62** mm
